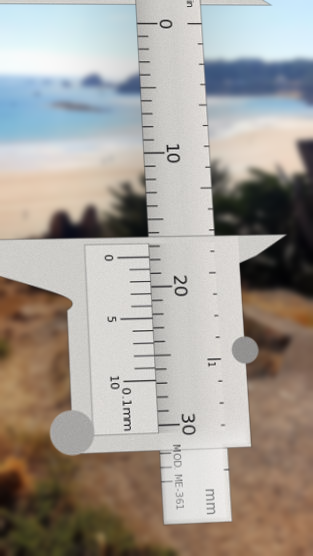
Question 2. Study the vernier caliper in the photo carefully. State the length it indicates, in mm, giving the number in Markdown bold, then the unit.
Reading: **17.8** mm
